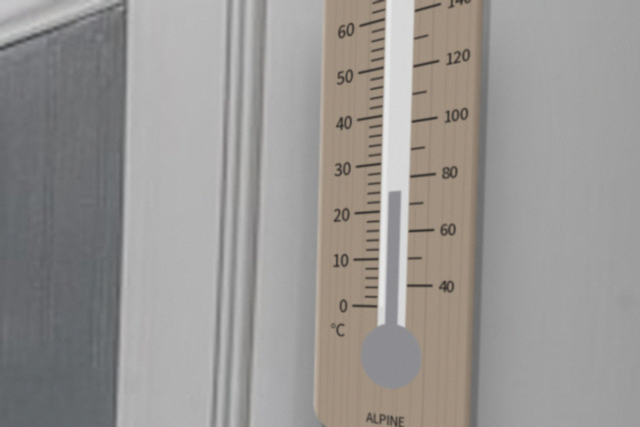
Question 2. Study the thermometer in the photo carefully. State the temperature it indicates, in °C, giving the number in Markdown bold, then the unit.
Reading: **24** °C
